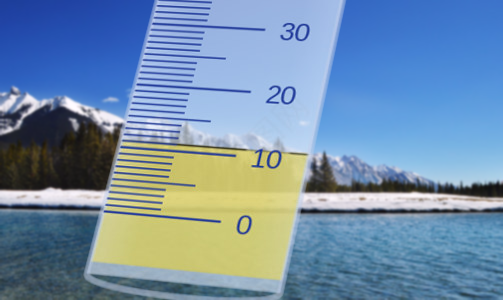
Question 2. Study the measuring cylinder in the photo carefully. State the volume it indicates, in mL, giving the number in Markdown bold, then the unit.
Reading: **11** mL
